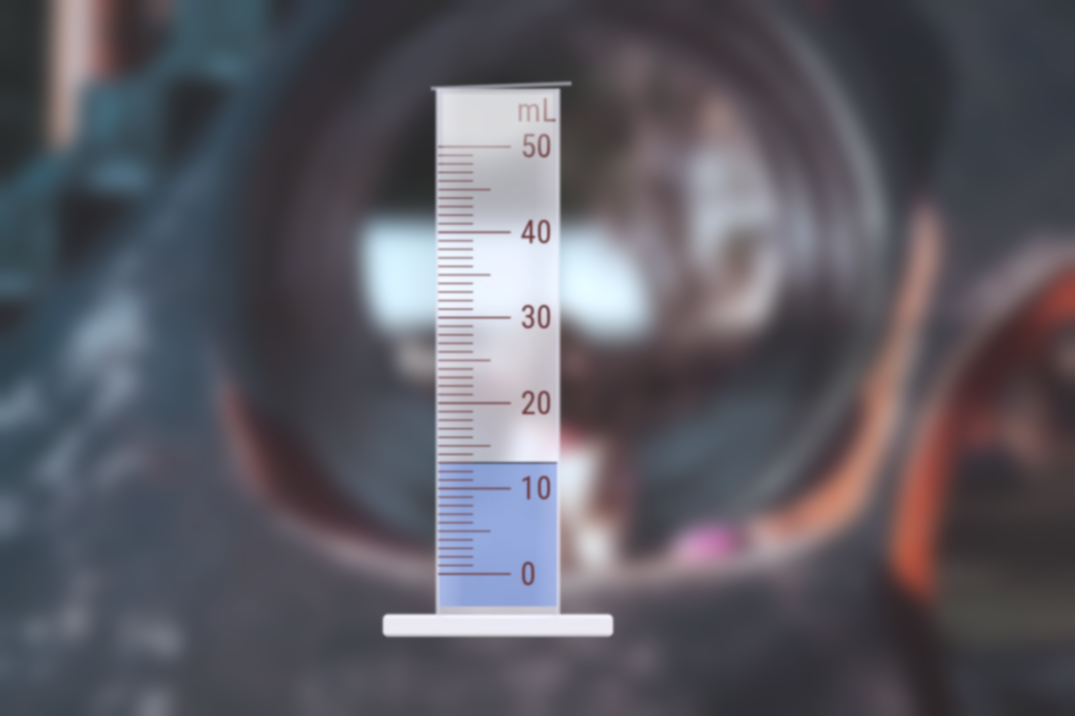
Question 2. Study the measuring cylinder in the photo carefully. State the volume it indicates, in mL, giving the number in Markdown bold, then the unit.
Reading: **13** mL
